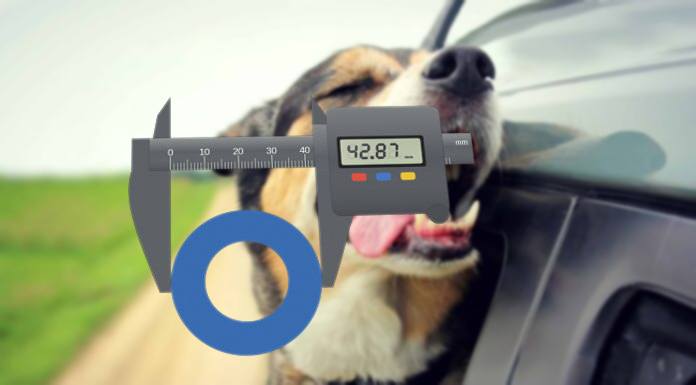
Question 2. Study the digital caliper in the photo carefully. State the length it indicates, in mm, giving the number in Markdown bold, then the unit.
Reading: **42.87** mm
